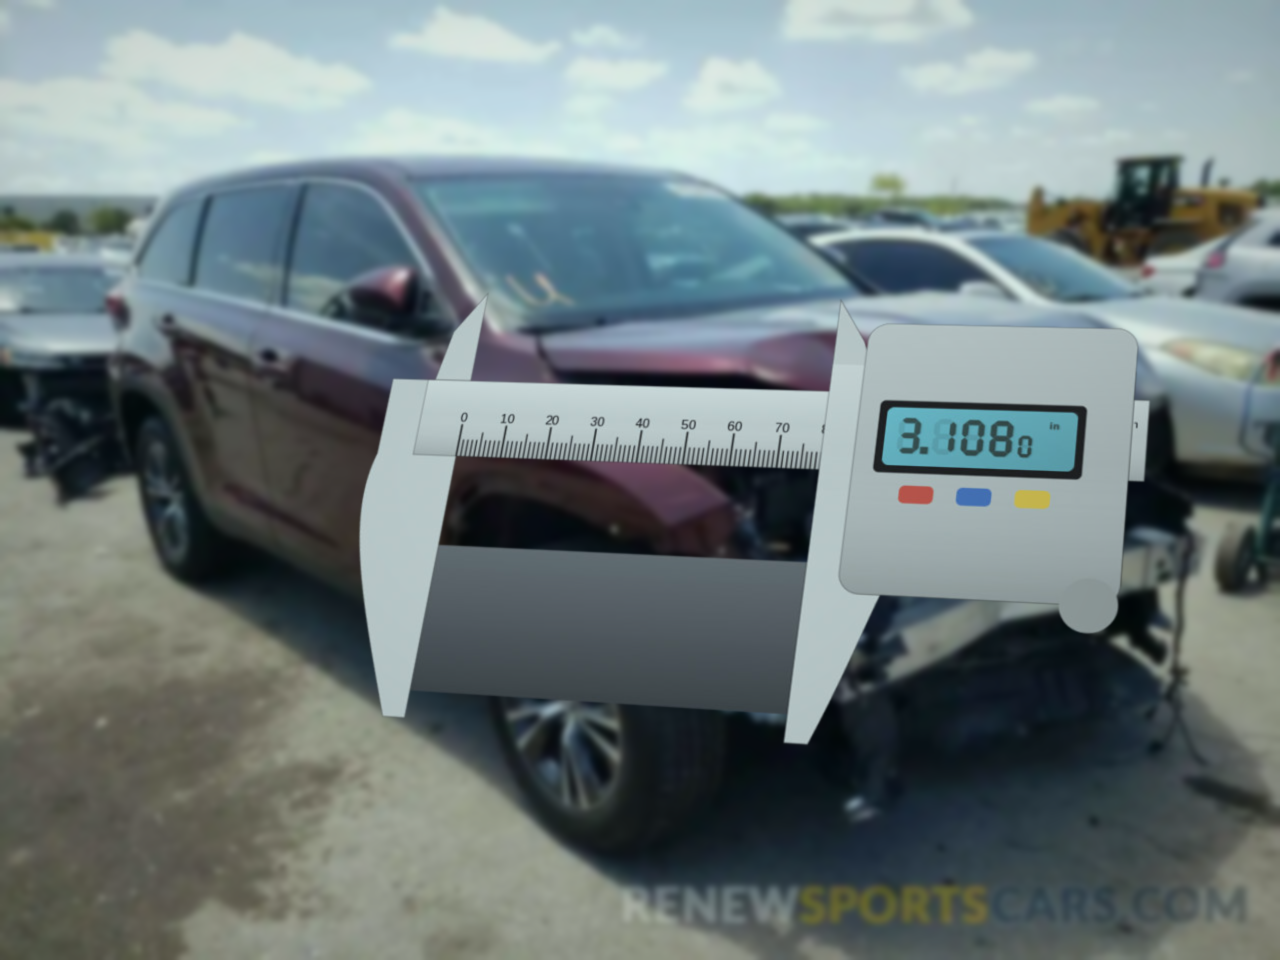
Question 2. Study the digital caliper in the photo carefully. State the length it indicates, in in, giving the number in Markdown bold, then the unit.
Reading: **3.1080** in
